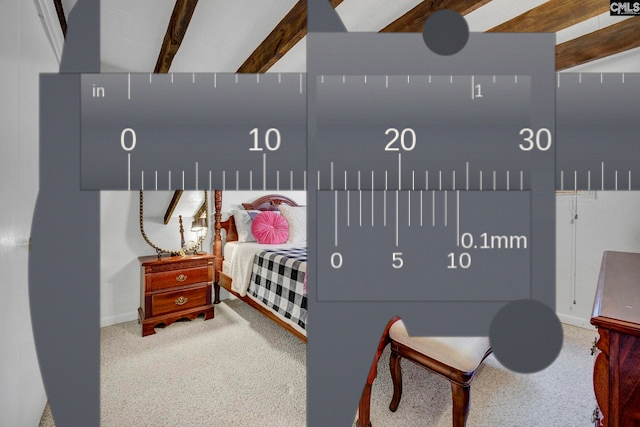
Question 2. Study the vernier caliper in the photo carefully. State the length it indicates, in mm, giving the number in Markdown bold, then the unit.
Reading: **15.3** mm
